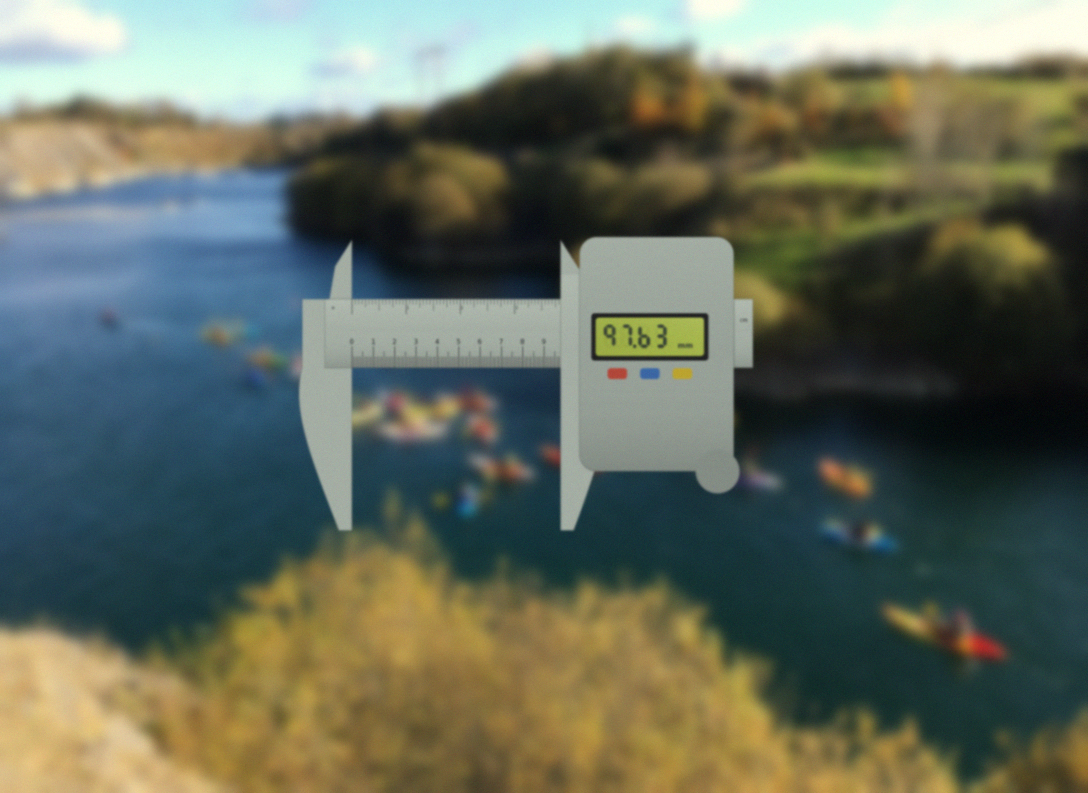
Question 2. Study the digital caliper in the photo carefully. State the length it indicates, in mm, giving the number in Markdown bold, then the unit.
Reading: **97.63** mm
